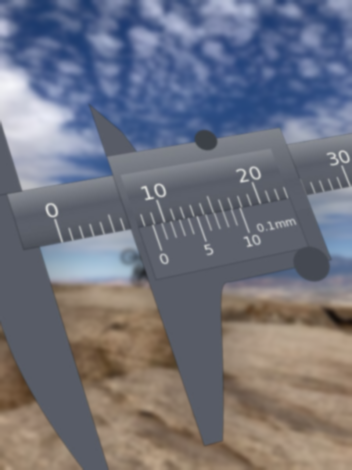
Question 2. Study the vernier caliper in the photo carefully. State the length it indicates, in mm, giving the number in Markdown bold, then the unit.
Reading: **8.8** mm
